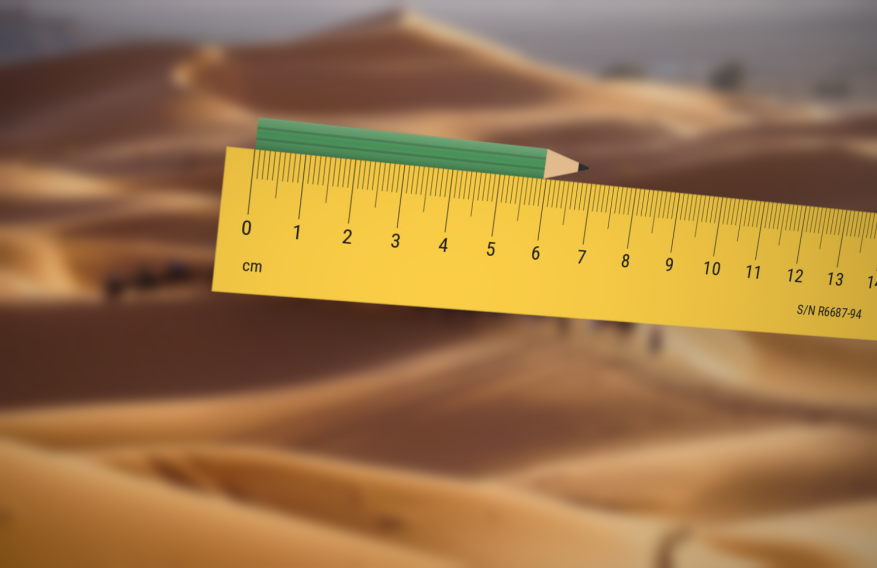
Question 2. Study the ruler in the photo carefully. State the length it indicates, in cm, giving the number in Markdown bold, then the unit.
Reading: **6.9** cm
